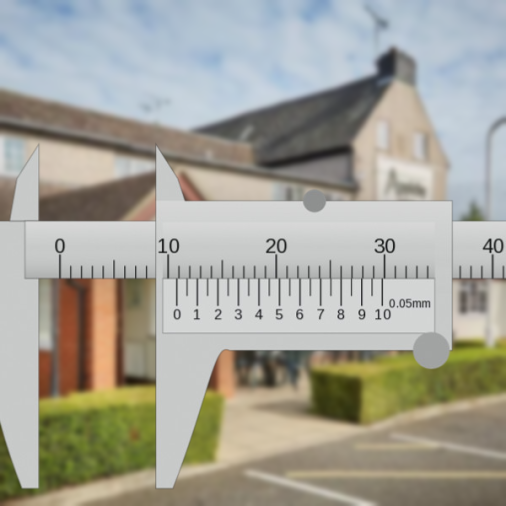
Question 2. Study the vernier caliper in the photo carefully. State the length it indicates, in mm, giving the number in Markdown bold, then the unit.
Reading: **10.8** mm
